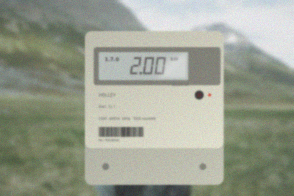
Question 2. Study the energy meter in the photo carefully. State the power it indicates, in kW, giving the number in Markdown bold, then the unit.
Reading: **2.00** kW
